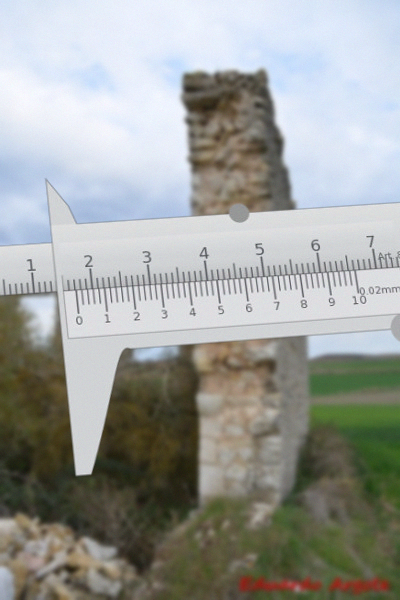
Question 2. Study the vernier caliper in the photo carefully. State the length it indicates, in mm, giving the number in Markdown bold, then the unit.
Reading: **17.2** mm
